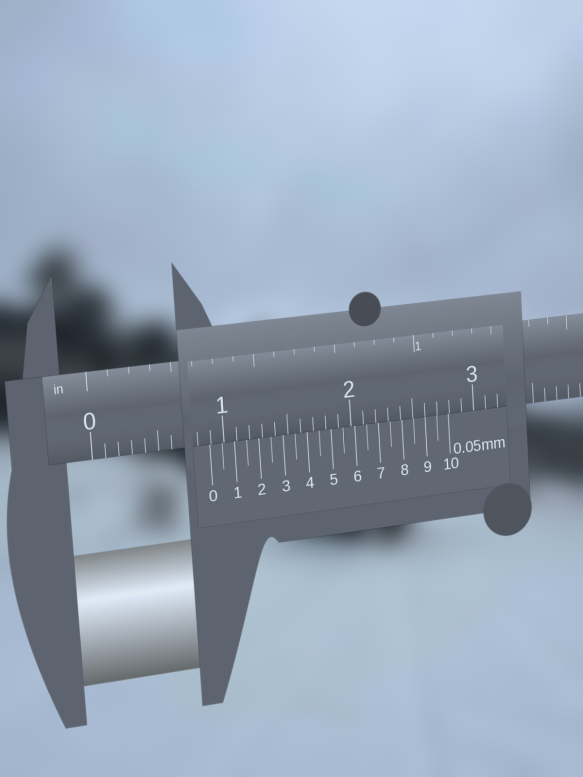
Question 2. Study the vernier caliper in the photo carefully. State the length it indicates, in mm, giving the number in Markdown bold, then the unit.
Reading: **8.9** mm
